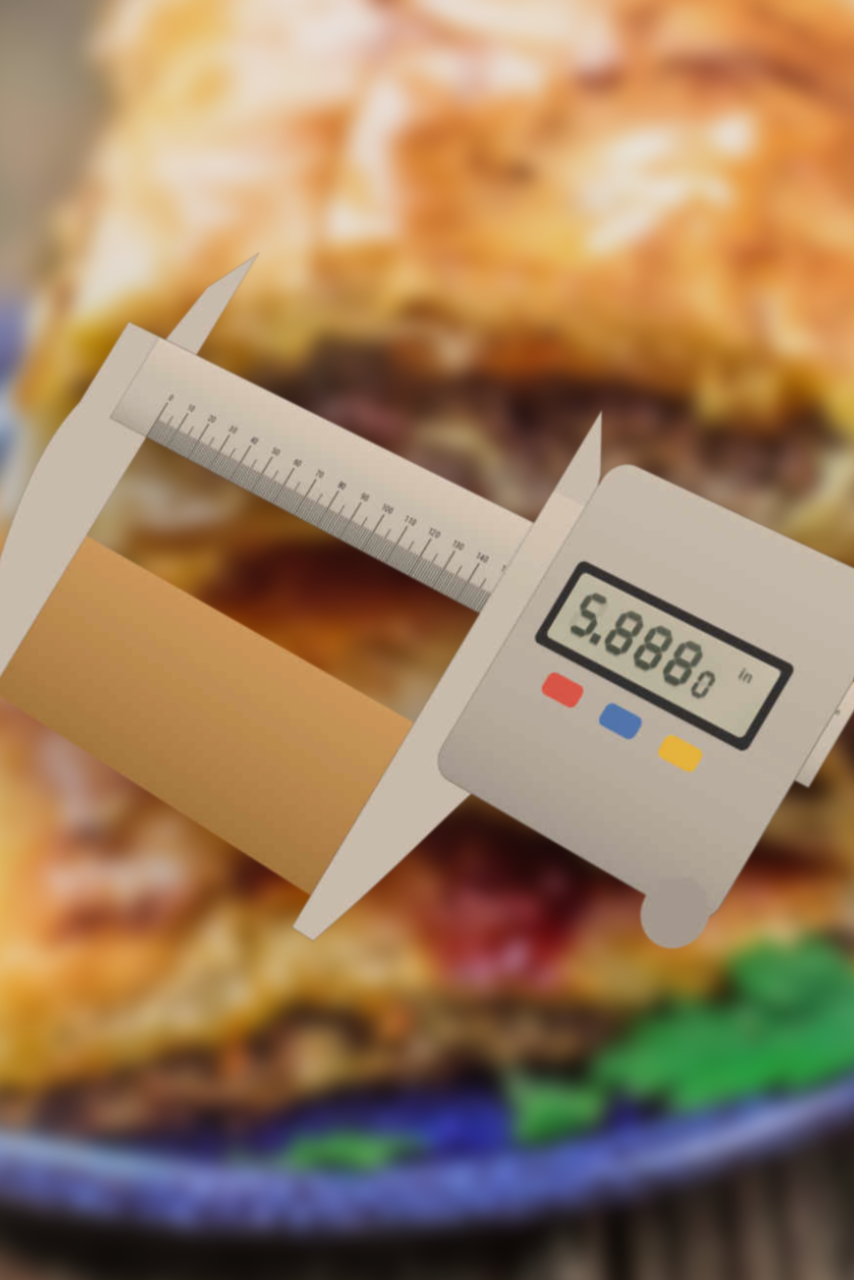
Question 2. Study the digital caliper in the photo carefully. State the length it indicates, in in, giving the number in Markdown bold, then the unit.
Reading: **5.8880** in
